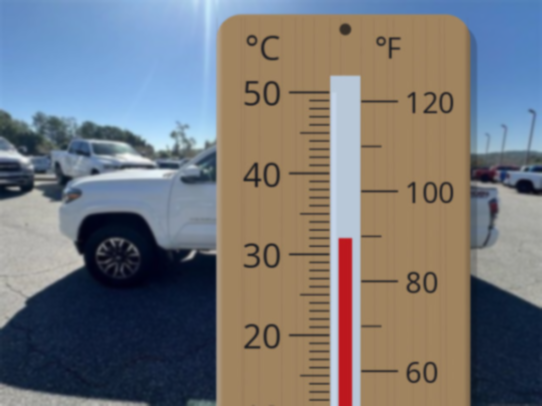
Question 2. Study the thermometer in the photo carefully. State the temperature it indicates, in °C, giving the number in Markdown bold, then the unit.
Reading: **32** °C
